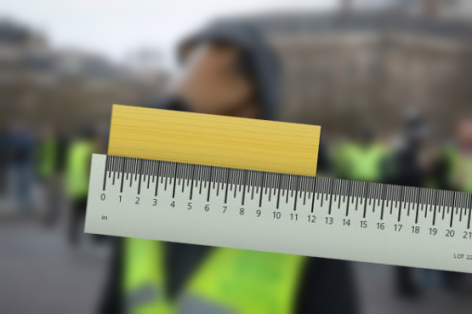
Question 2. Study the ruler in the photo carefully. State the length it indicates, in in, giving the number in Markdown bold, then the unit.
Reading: **12** in
